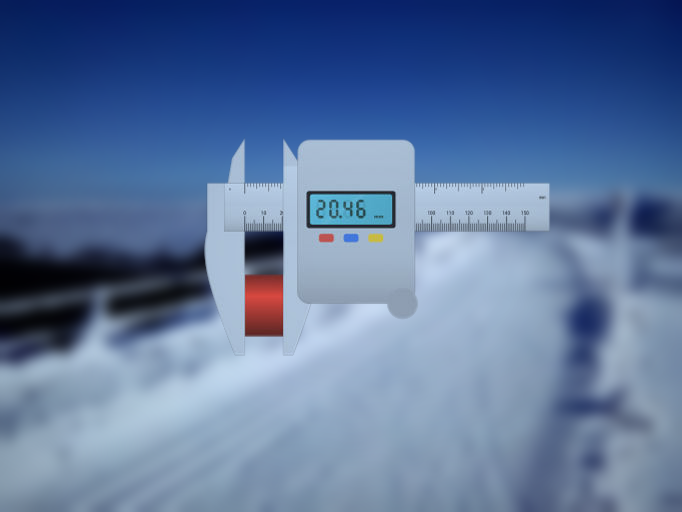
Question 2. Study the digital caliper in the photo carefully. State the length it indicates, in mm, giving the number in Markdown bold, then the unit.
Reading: **20.46** mm
